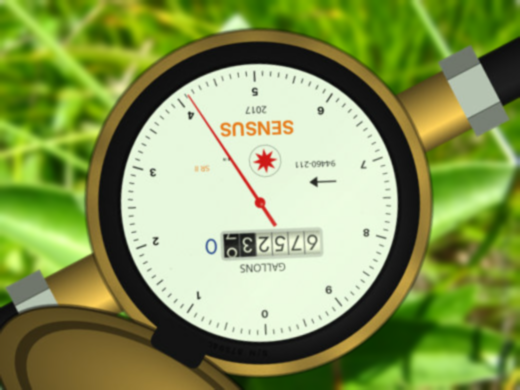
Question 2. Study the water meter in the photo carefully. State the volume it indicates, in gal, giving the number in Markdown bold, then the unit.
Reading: **6752364.1** gal
